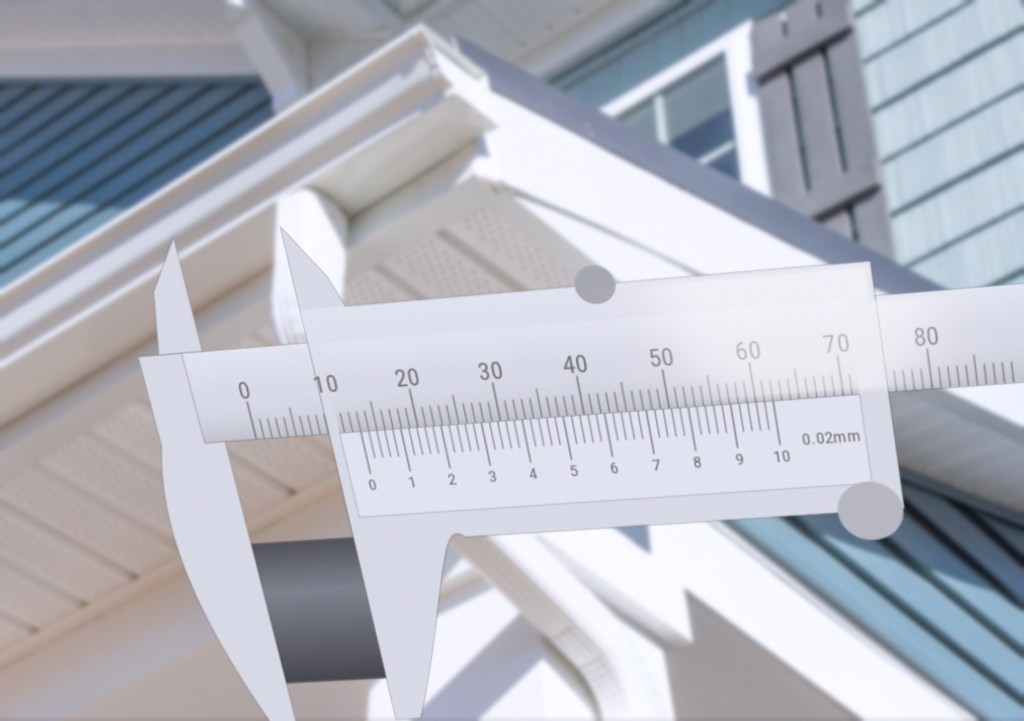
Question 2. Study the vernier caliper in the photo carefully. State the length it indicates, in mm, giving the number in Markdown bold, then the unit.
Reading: **13.0** mm
